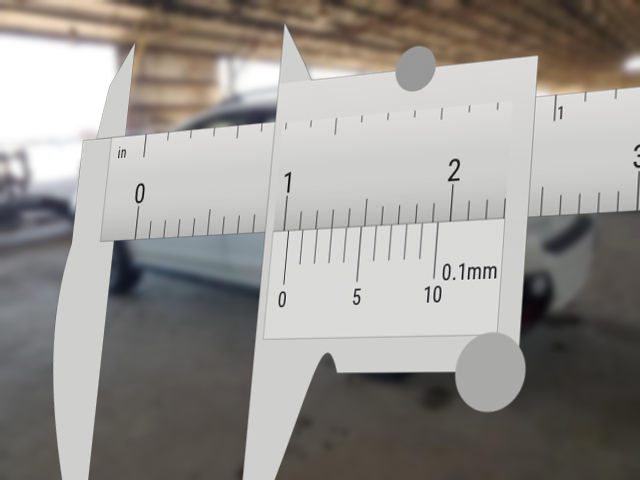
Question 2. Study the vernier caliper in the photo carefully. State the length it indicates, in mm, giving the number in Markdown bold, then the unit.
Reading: **10.3** mm
